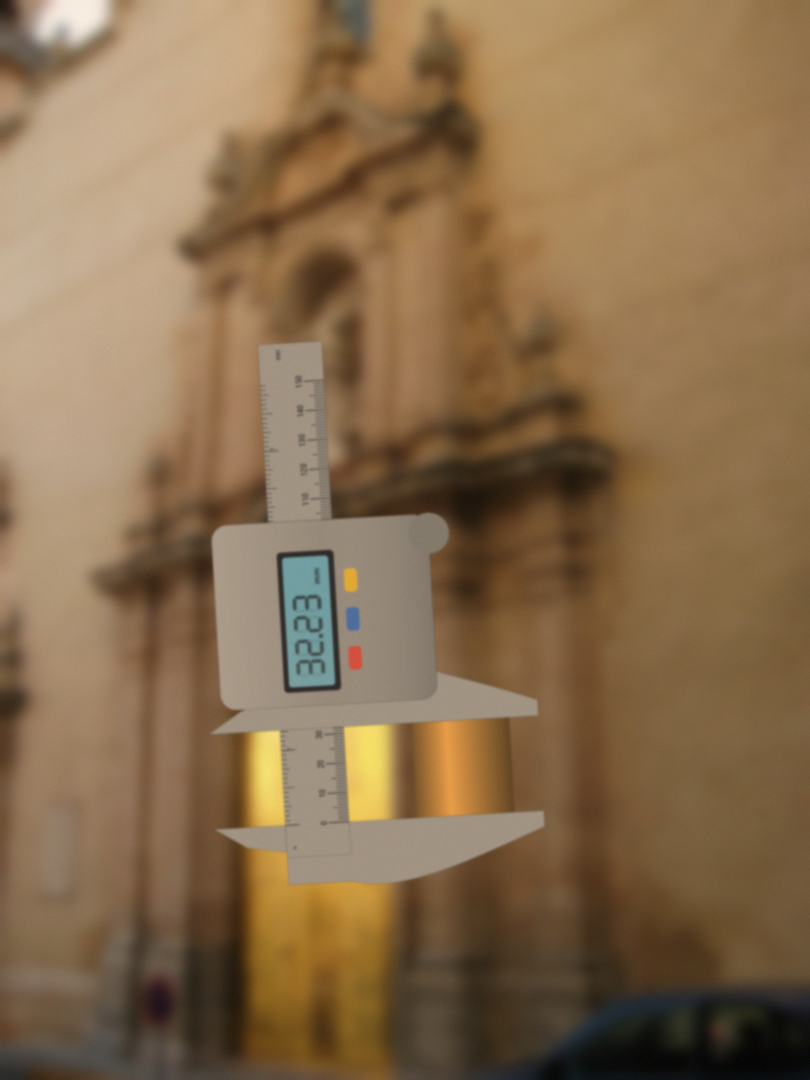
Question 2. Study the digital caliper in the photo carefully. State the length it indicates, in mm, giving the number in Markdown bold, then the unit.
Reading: **32.23** mm
